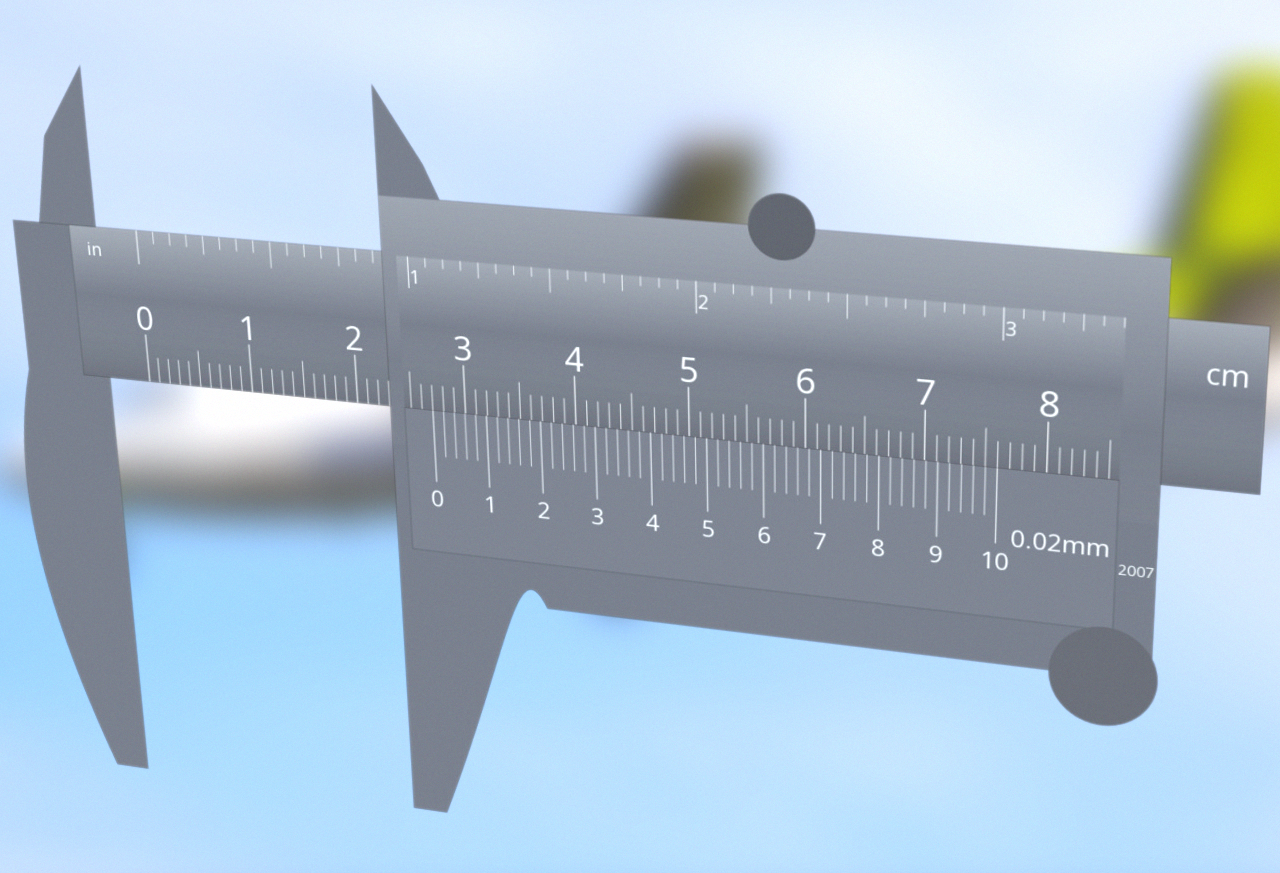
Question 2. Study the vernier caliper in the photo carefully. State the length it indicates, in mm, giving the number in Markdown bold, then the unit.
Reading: **27.0** mm
